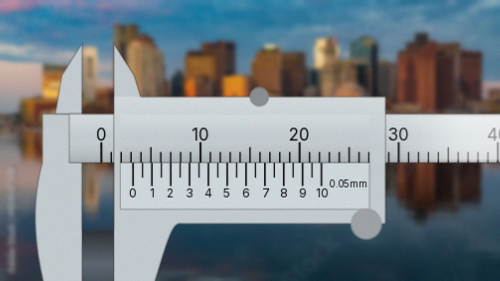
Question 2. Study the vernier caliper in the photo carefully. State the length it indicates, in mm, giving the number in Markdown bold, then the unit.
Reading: **3.2** mm
